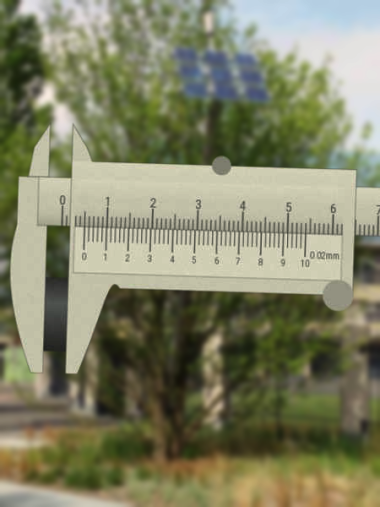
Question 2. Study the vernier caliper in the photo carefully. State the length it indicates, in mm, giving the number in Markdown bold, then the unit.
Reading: **5.0** mm
